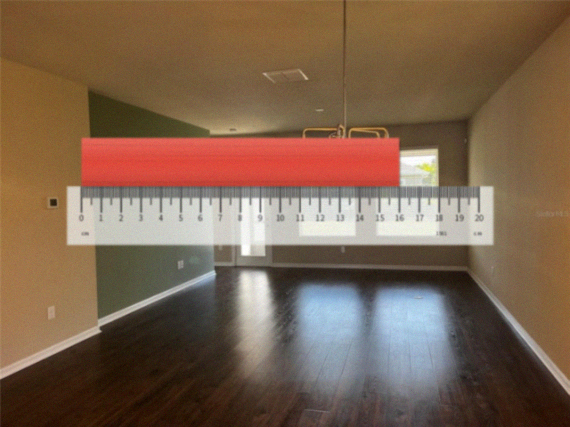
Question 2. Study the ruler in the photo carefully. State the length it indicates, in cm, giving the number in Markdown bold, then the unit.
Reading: **16** cm
